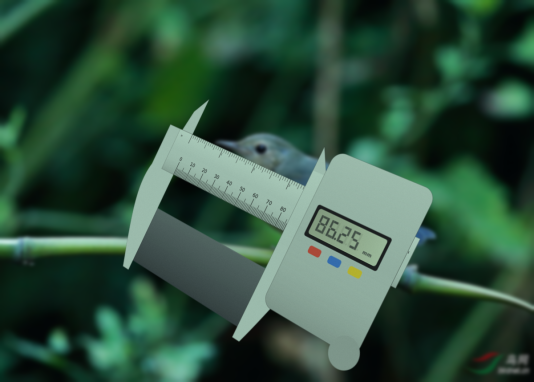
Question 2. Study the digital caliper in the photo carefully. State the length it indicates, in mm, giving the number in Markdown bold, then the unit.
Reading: **86.25** mm
